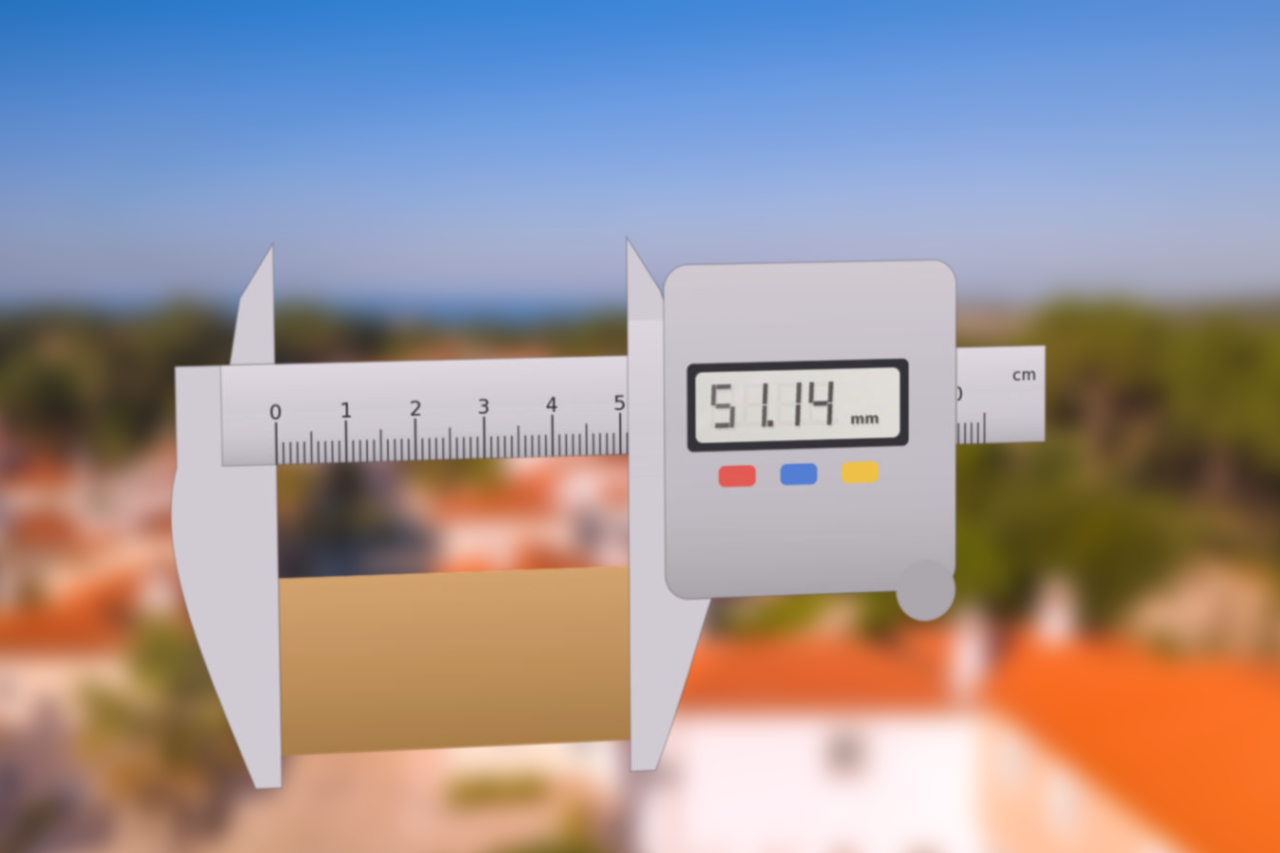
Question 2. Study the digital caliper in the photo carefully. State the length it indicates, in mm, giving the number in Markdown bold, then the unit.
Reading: **51.14** mm
